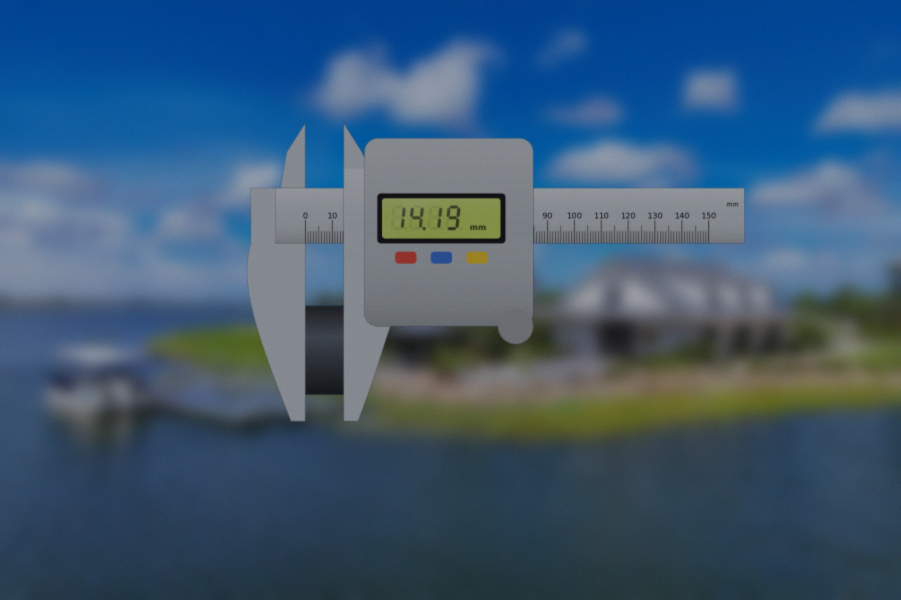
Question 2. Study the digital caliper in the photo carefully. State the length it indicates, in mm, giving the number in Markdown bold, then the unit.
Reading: **14.19** mm
